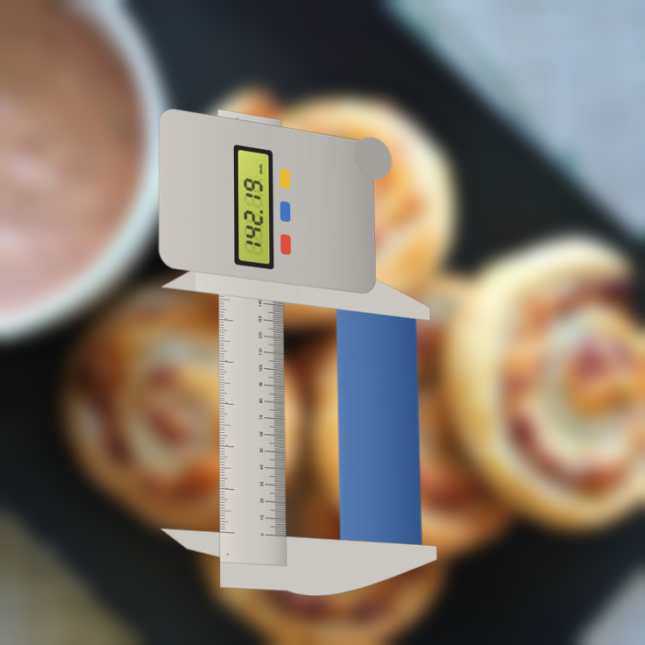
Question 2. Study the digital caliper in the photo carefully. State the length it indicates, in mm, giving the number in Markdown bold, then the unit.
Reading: **142.19** mm
